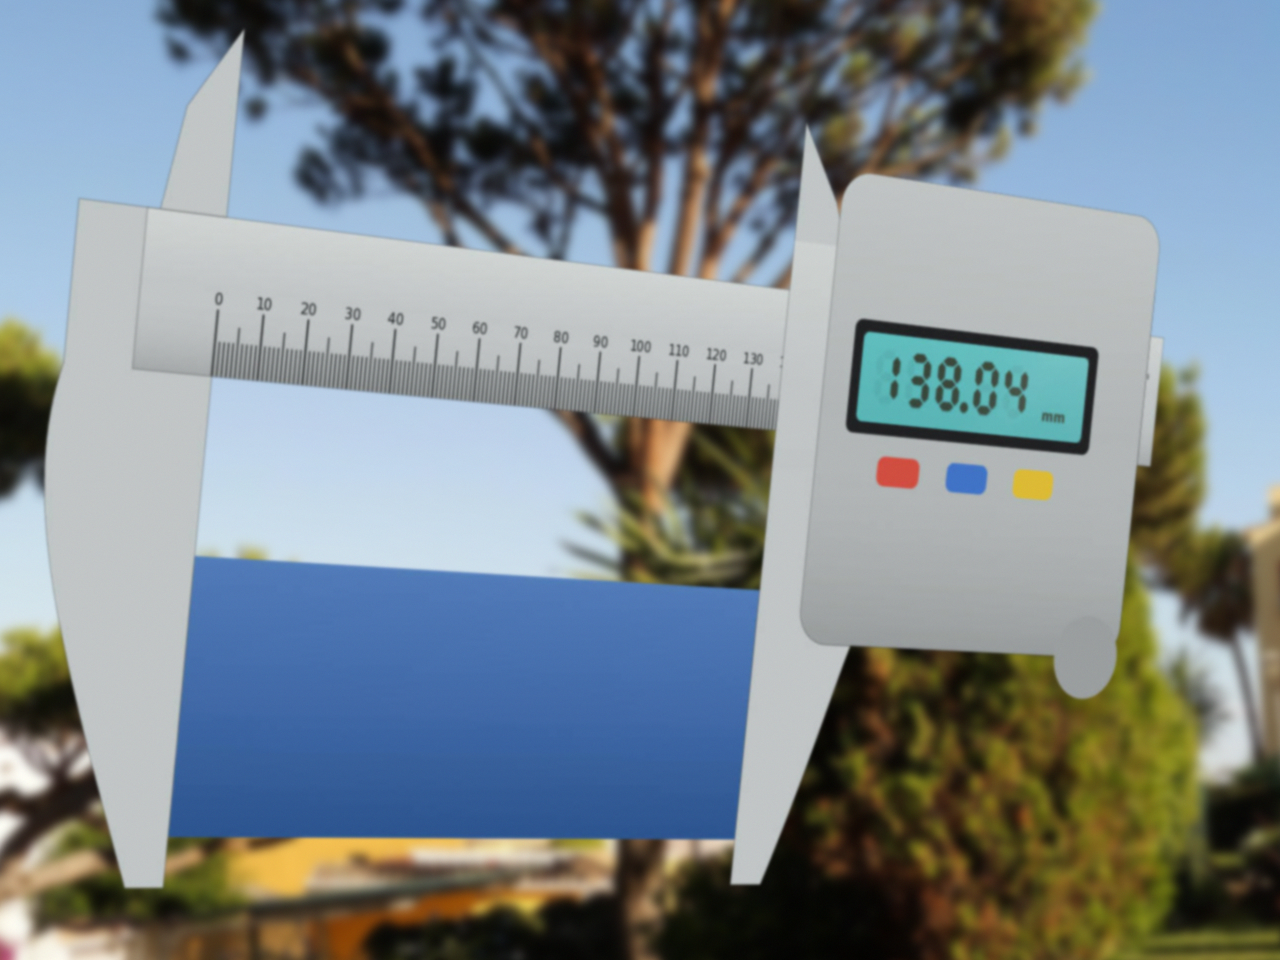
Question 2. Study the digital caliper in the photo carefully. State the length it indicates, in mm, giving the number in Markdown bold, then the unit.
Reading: **138.04** mm
